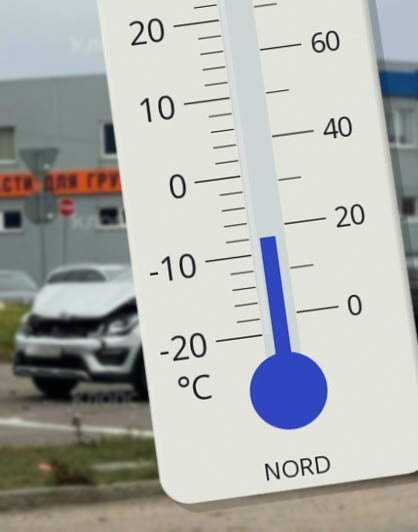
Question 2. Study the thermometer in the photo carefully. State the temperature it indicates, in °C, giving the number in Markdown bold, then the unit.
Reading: **-8** °C
